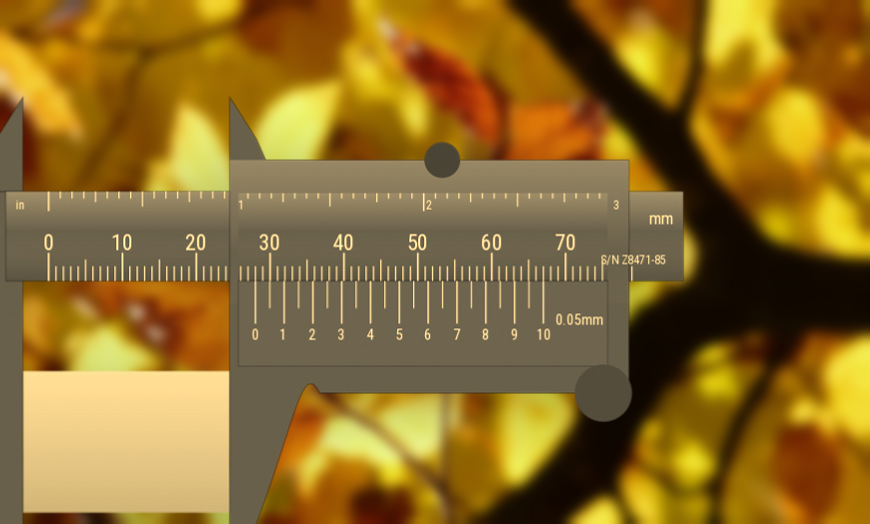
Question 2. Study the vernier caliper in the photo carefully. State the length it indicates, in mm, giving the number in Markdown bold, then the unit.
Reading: **28.0** mm
